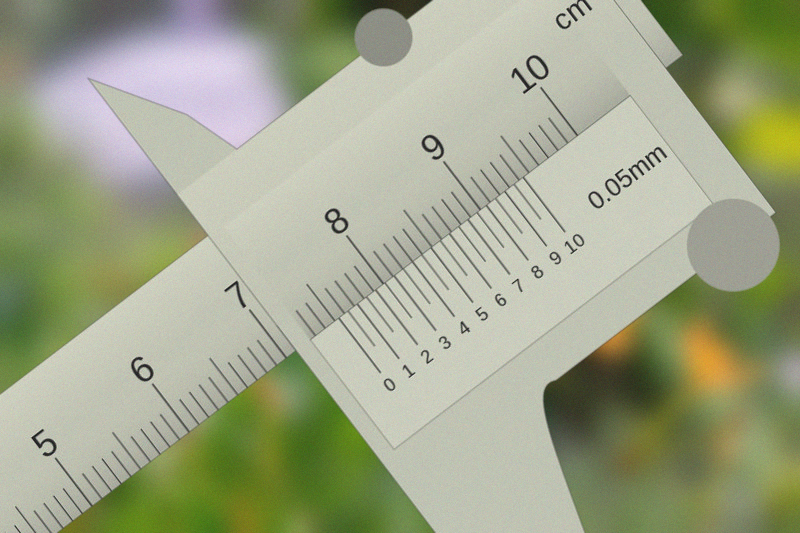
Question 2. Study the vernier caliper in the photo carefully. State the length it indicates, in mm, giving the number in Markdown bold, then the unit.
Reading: **75.4** mm
